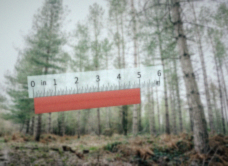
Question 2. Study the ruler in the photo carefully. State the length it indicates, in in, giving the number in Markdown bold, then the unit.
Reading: **5** in
